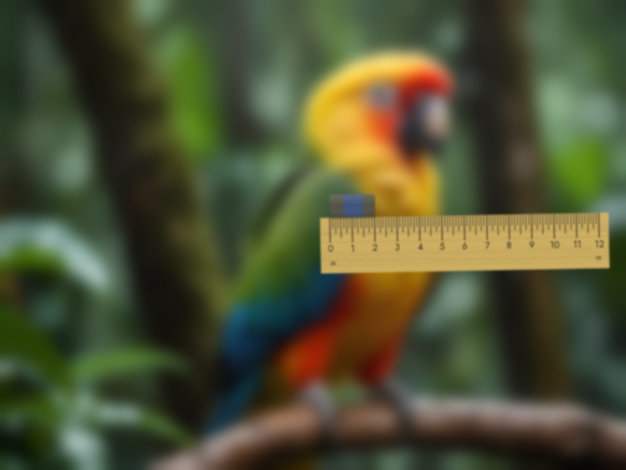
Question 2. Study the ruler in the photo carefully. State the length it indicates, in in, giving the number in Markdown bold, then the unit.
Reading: **2** in
